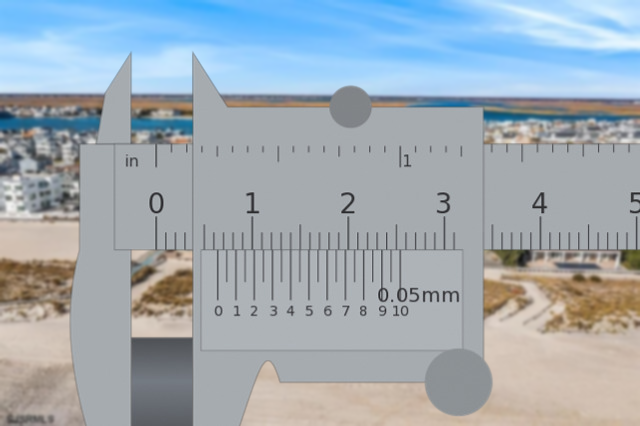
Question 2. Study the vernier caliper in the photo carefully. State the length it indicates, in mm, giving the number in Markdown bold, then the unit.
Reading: **6.4** mm
